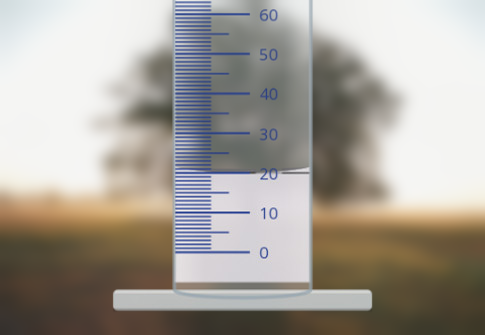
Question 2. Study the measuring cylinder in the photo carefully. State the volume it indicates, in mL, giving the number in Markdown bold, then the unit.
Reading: **20** mL
